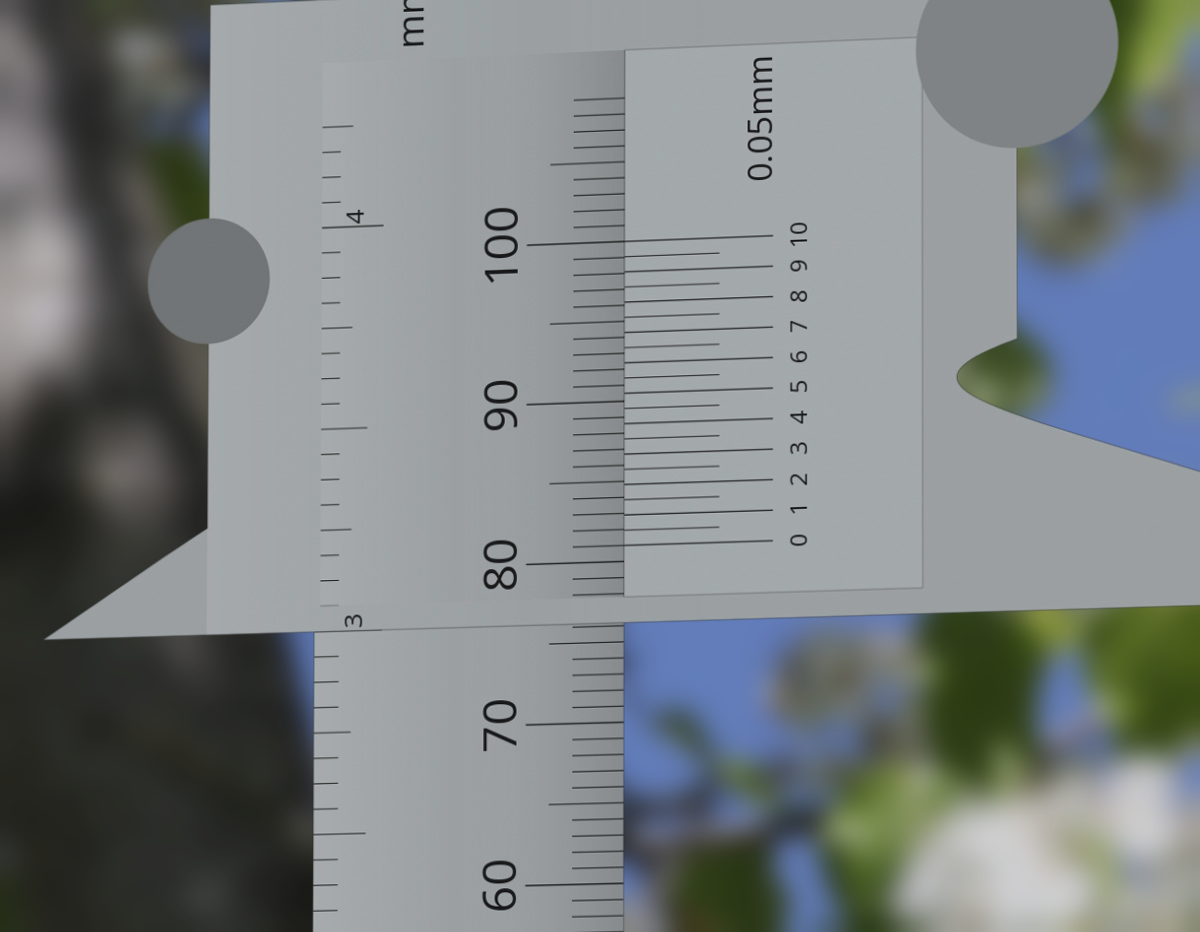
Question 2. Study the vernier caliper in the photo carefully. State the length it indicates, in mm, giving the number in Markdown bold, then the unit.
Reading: **81.0** mm
